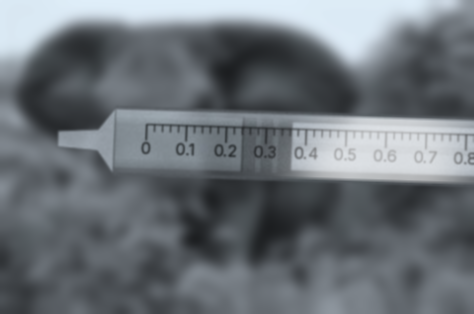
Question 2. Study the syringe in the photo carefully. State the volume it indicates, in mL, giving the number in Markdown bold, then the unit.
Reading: **0.24** mL
